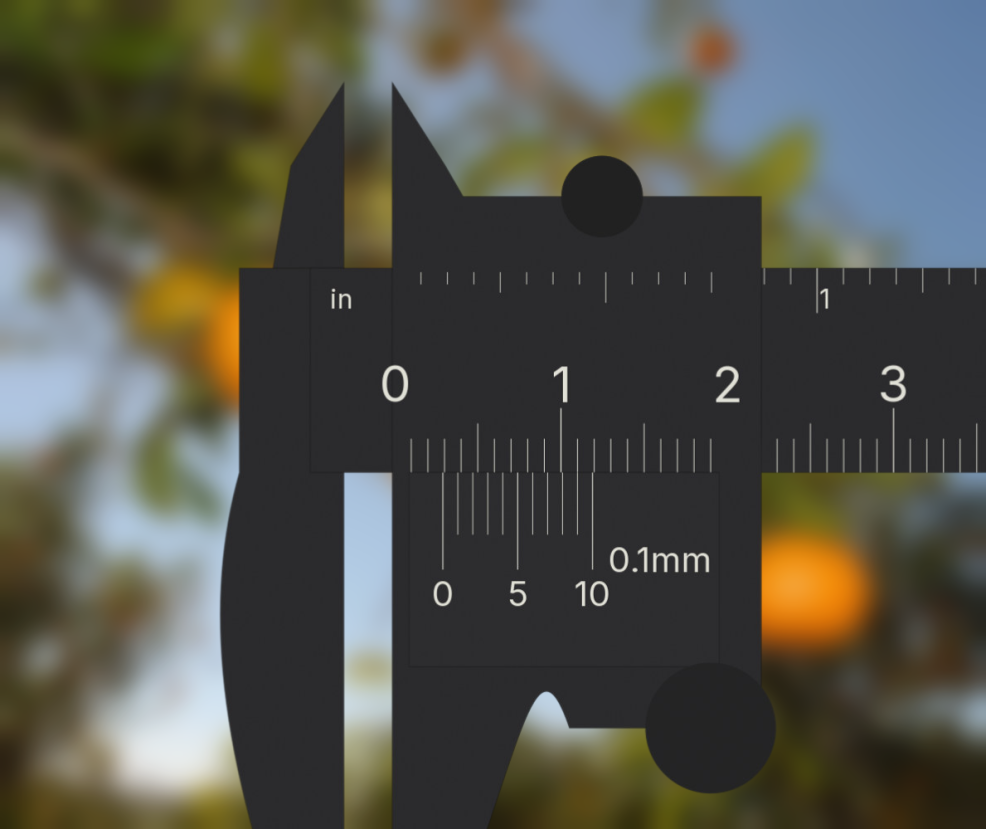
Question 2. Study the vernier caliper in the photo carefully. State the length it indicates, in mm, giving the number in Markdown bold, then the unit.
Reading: **2.9** mm
